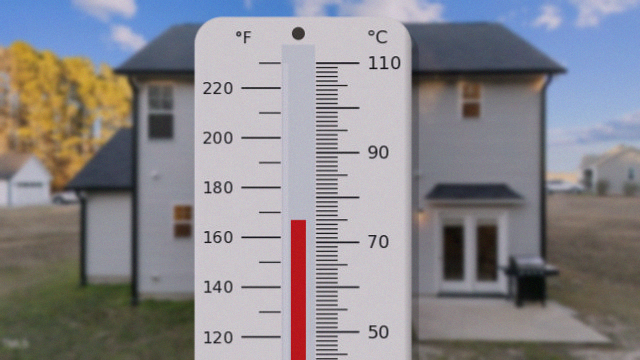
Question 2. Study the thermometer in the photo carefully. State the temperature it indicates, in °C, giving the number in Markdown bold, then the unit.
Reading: **75** °C
